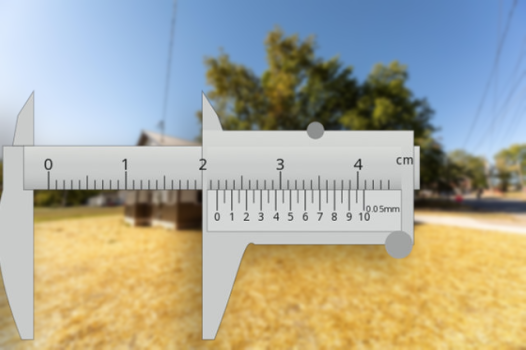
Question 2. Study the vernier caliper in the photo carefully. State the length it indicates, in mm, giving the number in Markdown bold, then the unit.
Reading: **21.8** mm
